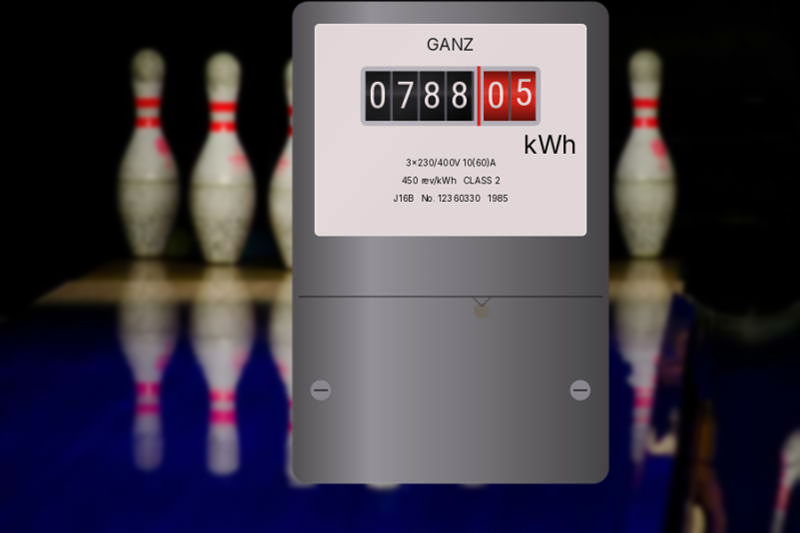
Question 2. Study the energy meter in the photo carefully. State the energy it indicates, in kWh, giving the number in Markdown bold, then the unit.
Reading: **788.05** kWh
